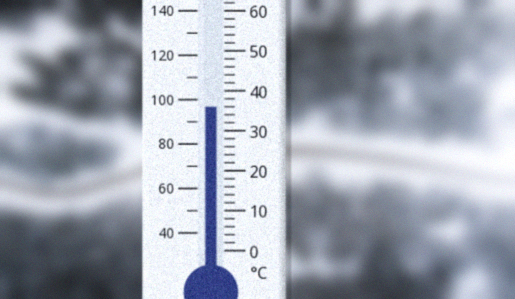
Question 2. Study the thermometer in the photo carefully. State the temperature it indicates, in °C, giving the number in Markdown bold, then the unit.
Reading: **36** °C
